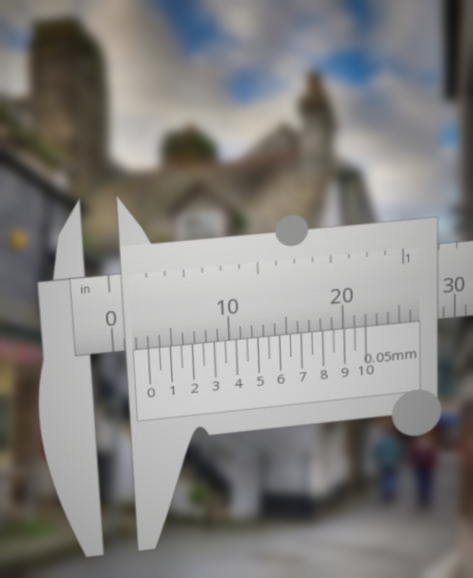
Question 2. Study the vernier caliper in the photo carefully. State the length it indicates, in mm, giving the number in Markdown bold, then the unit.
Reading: **3.0** mm
